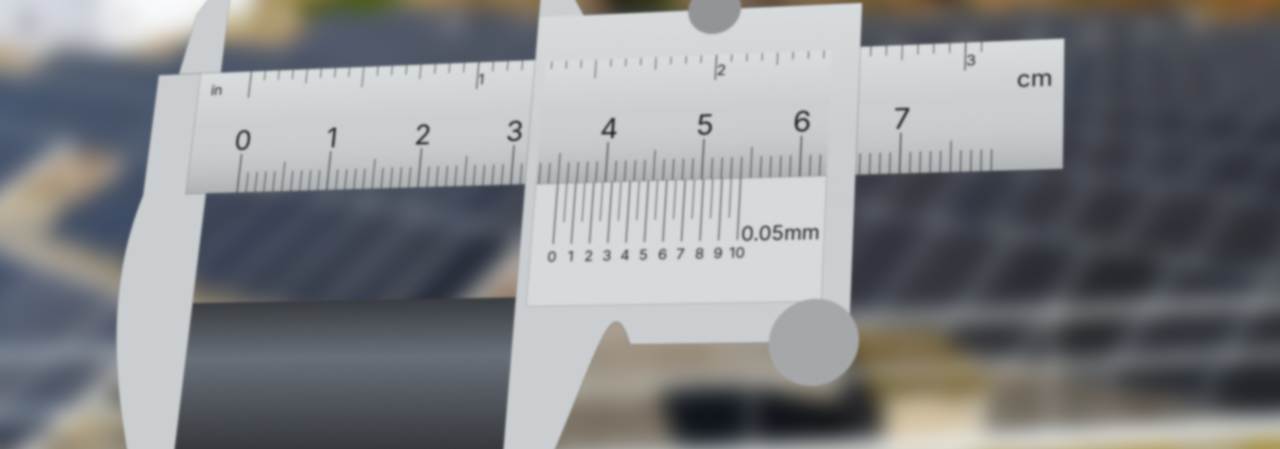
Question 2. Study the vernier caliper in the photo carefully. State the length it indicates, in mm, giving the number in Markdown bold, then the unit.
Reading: **35.0** mm
